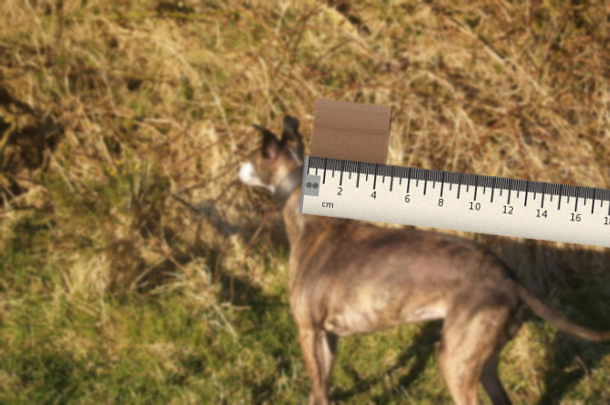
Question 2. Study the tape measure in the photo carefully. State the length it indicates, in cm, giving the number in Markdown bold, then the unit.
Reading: **4.5** cm
